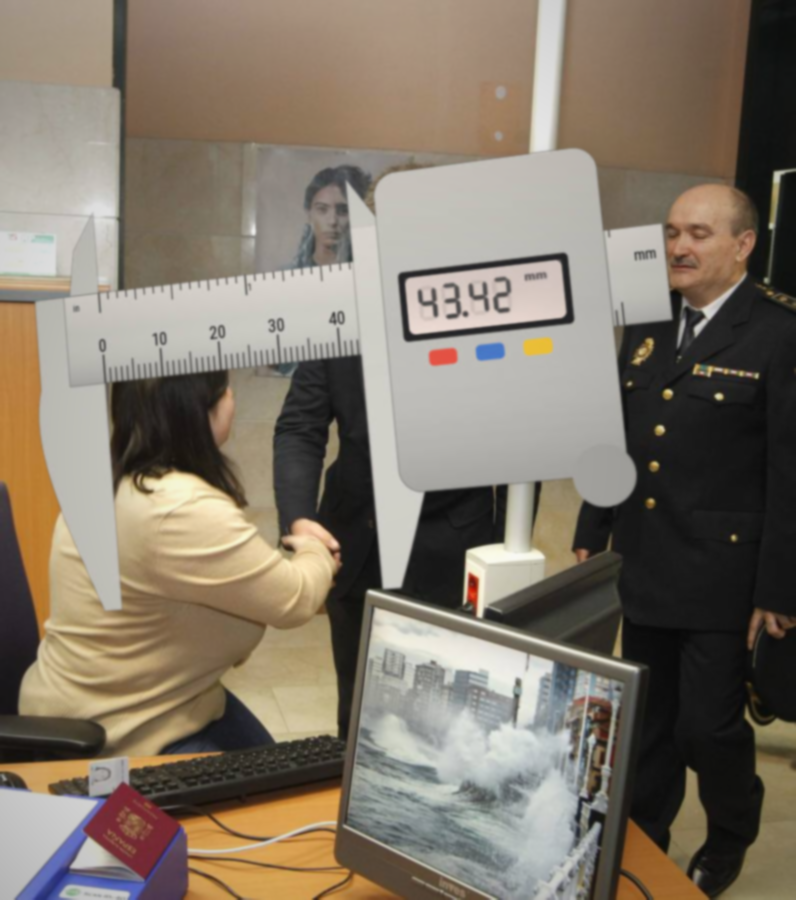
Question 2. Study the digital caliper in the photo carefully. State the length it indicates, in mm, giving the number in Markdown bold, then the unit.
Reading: **43.42** mm
